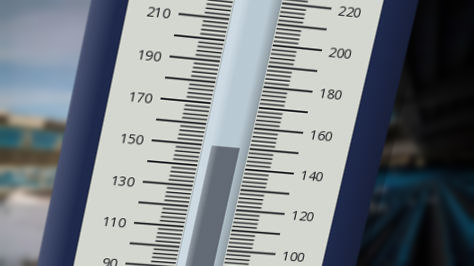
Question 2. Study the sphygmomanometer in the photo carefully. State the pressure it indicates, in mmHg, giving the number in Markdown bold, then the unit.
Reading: **150** mmHg
